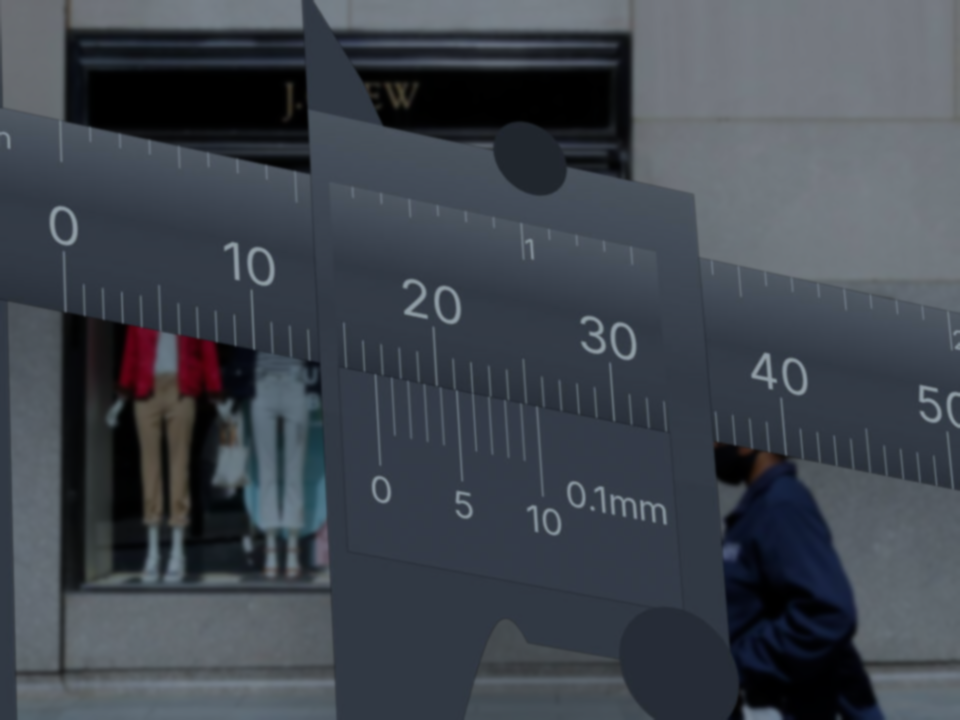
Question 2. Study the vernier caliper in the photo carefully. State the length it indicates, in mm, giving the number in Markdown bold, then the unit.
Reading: **16.6** mm
